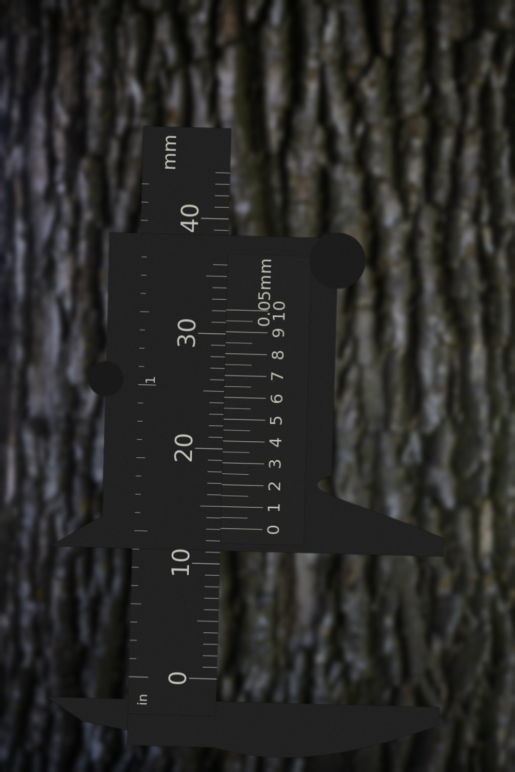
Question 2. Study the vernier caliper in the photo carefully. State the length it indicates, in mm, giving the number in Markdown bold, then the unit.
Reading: **13.1** mm
